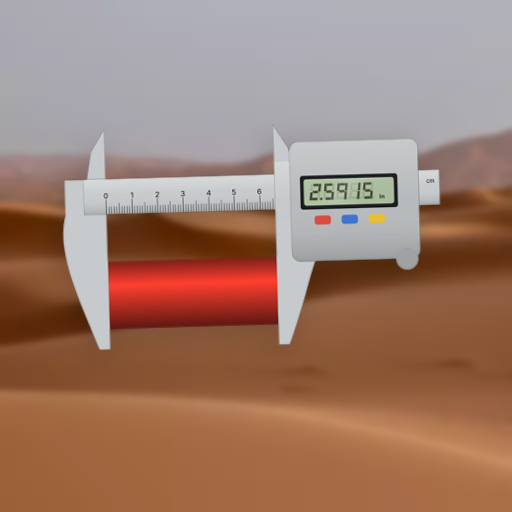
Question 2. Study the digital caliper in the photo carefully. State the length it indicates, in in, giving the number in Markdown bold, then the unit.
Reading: **2.5915** in
